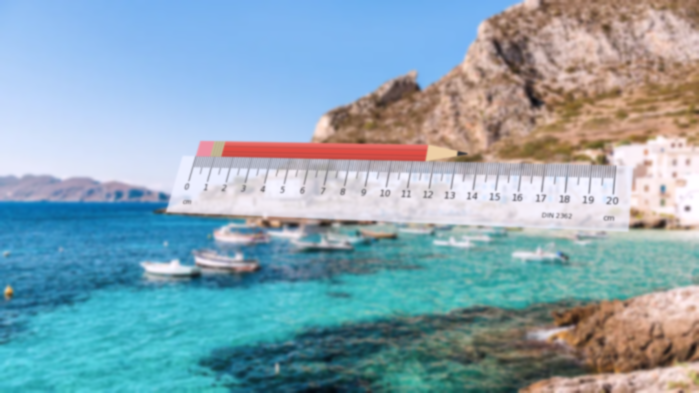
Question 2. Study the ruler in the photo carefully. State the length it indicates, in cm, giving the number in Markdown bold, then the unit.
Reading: **13.5** cm
